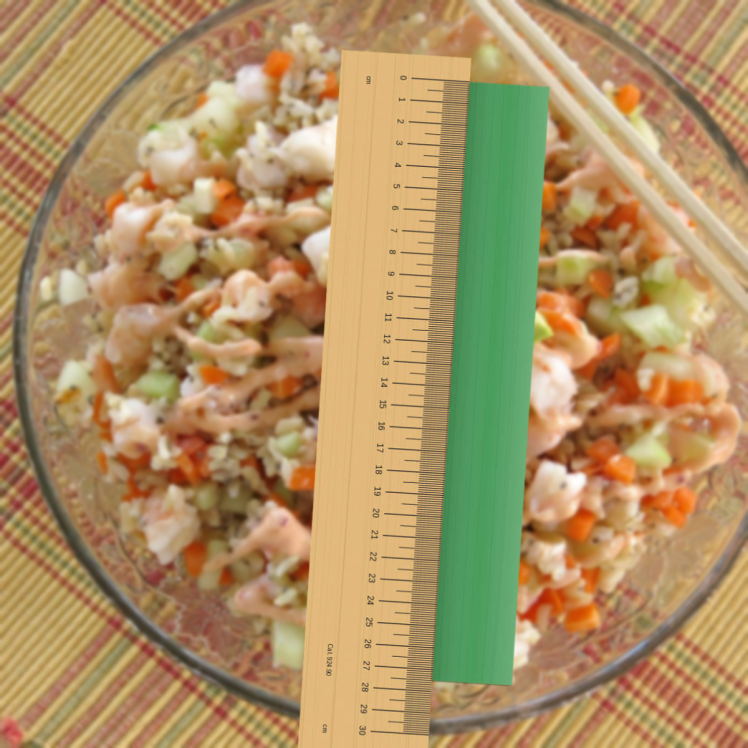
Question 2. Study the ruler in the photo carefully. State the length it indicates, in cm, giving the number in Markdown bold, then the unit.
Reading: **27.5** cm
